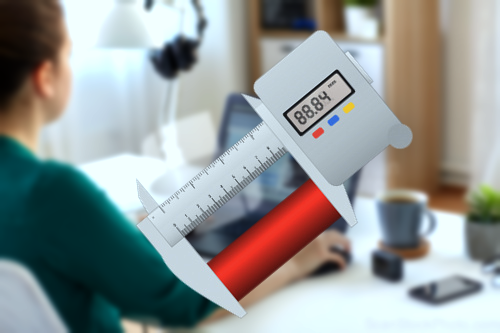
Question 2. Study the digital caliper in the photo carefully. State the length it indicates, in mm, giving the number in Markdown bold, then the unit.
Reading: **88.84** mm
